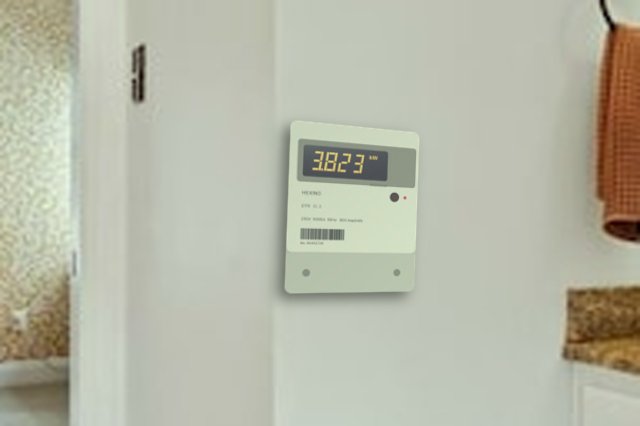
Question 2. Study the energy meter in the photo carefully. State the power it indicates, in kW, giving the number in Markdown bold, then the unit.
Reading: **3.823** kW
